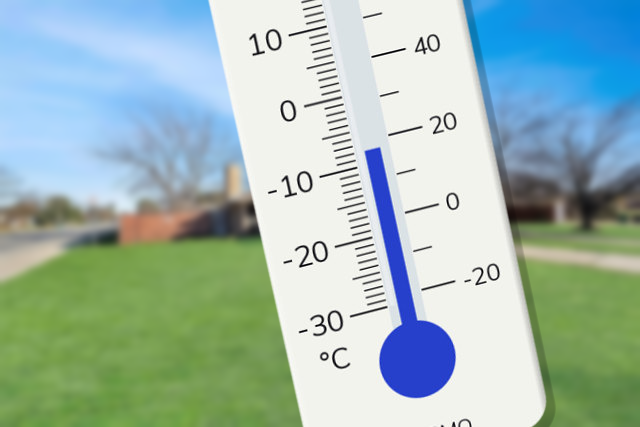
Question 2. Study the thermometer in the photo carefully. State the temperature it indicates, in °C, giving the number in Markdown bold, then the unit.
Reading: **-8** °C
